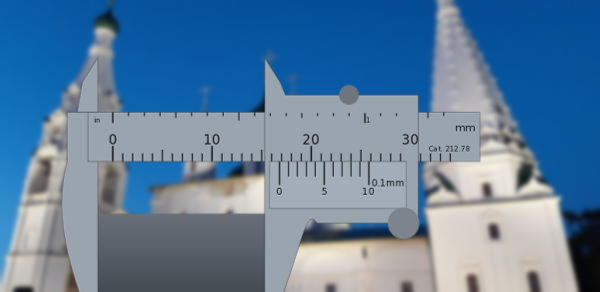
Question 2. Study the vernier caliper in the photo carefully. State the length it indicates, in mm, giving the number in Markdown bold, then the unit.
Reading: **16.8** mm
